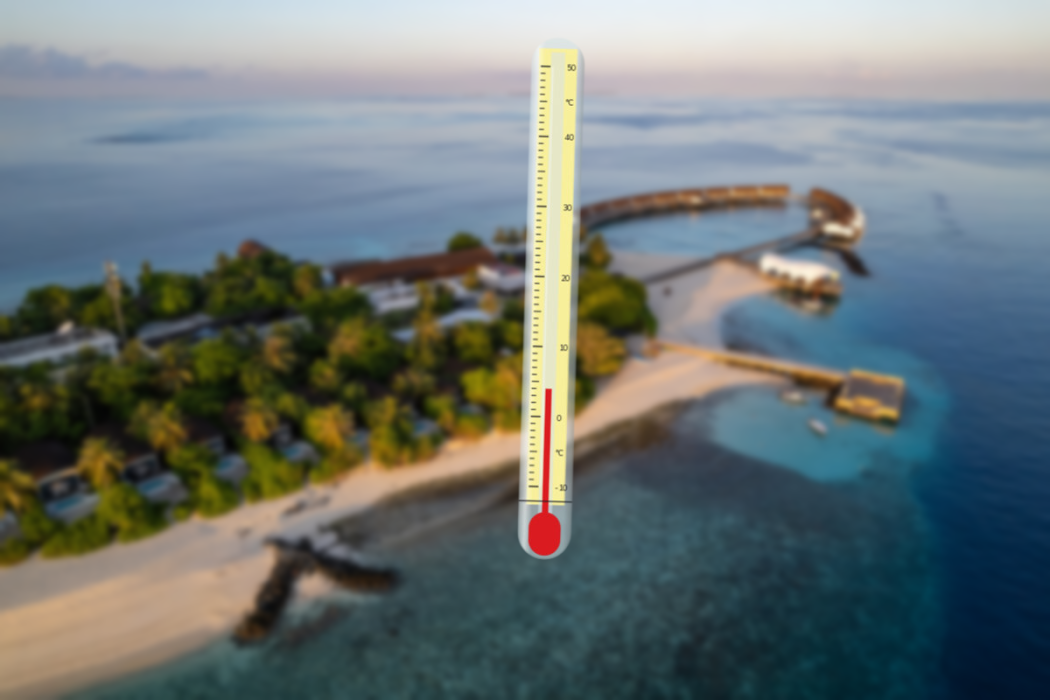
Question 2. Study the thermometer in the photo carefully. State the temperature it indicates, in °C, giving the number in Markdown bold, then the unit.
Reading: **4** °C
